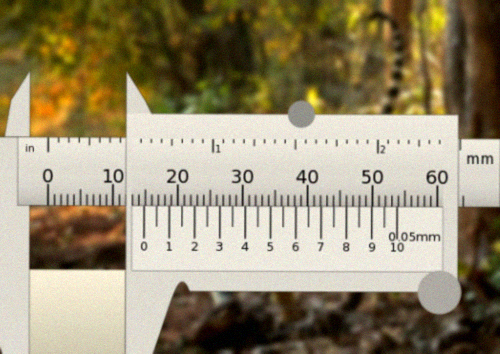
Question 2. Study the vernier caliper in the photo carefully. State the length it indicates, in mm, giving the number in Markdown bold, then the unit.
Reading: **14.8** mm
